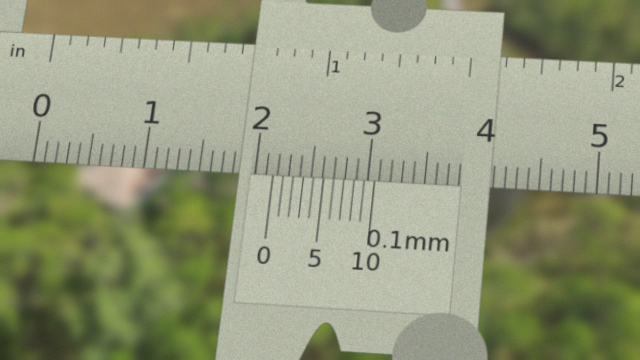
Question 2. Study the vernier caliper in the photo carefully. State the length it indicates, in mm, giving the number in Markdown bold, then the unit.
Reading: **21.6** mm
